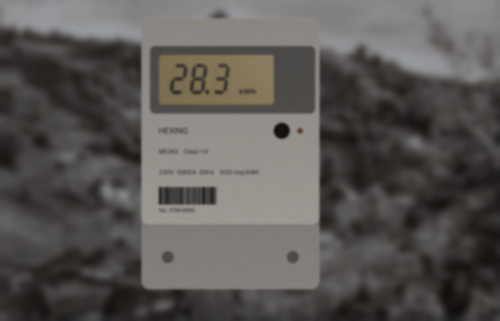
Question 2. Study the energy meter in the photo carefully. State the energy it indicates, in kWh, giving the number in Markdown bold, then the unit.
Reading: **28.3** kWh
